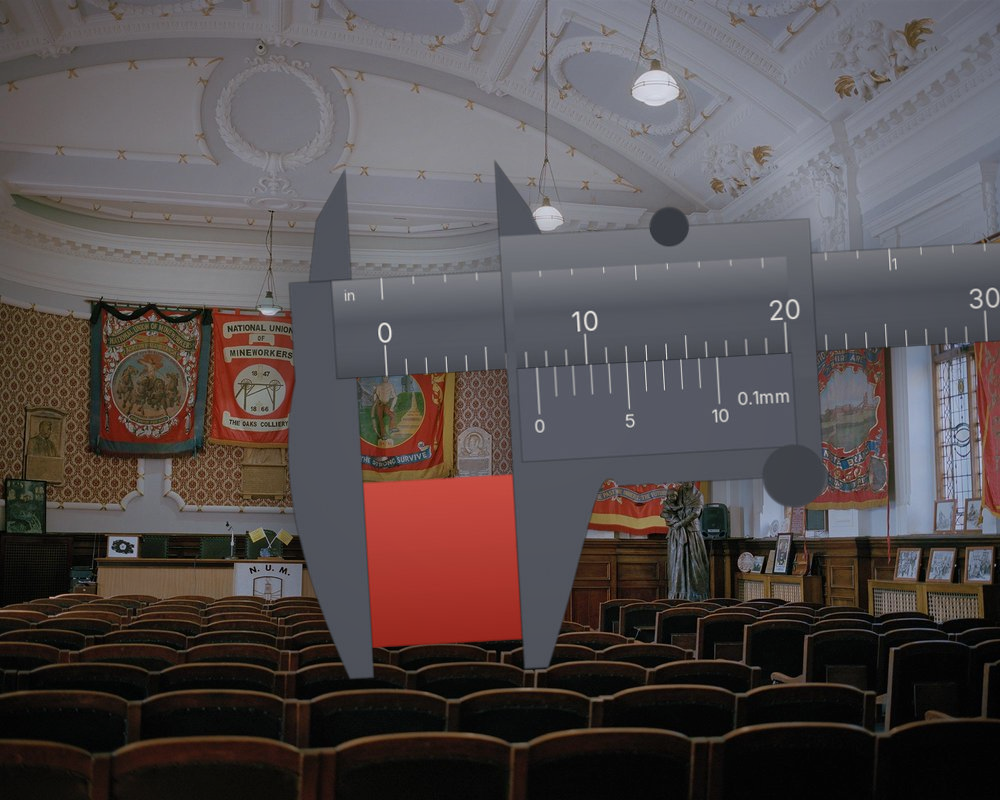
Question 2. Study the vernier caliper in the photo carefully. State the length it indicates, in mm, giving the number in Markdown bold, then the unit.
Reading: **7.5** mm
